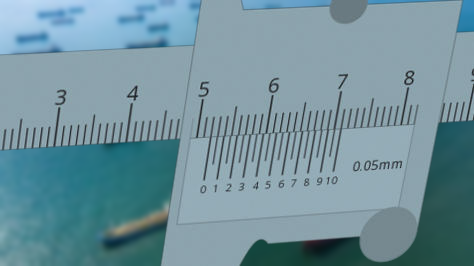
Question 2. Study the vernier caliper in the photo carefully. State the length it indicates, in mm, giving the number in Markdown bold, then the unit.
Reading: **52.0** mm
